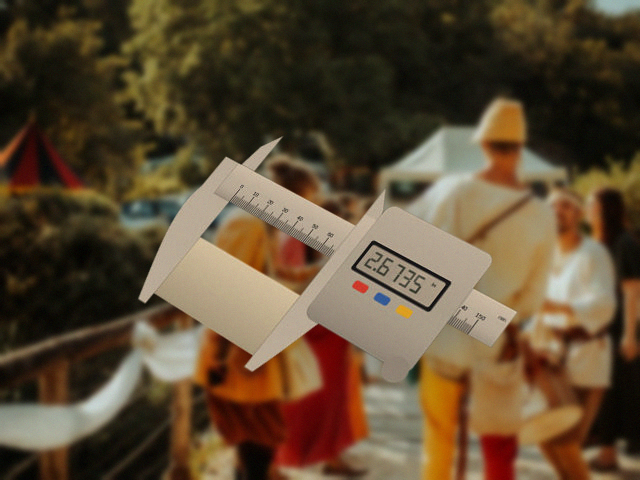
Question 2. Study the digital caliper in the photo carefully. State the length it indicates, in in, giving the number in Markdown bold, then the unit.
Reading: **2.6735** in
